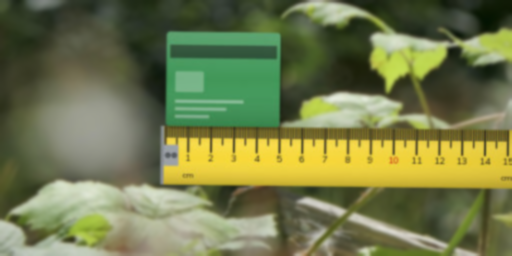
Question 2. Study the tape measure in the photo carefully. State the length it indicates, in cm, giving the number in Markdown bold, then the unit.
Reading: **5** cm
